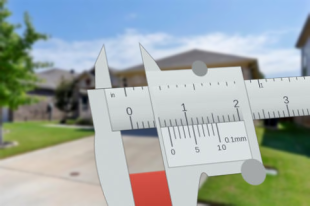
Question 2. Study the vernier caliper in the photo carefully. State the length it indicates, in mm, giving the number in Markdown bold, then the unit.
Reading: **6.4** mm
